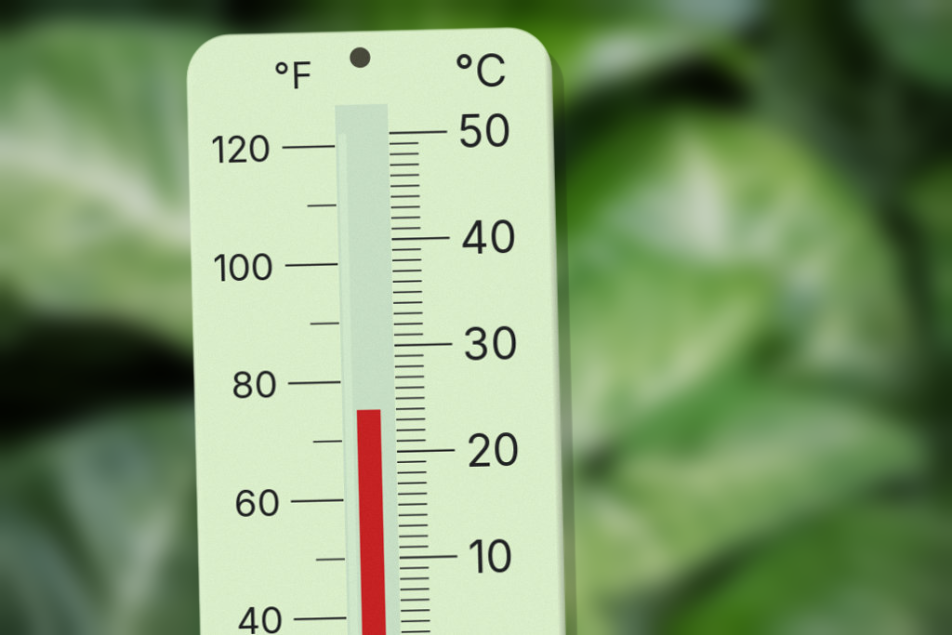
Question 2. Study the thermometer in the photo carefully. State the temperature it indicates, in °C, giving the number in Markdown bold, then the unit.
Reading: **24** °C
